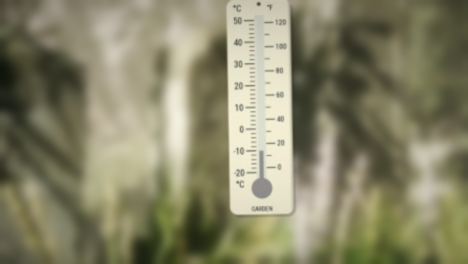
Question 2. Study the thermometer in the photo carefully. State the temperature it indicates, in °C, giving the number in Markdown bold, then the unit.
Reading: **-10** °C
